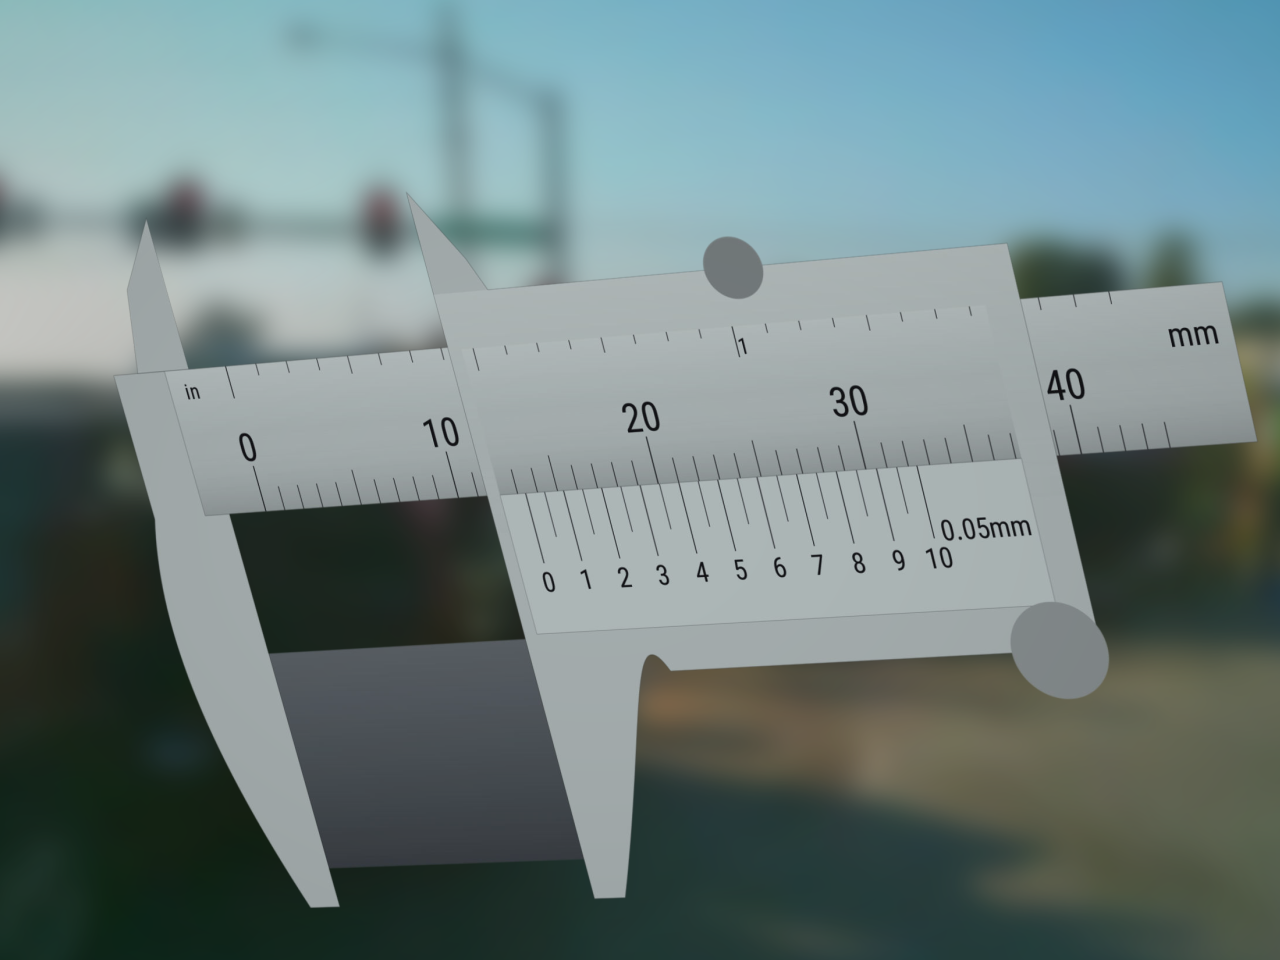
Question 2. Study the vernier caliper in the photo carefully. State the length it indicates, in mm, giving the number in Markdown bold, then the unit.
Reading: **13.4** mm
